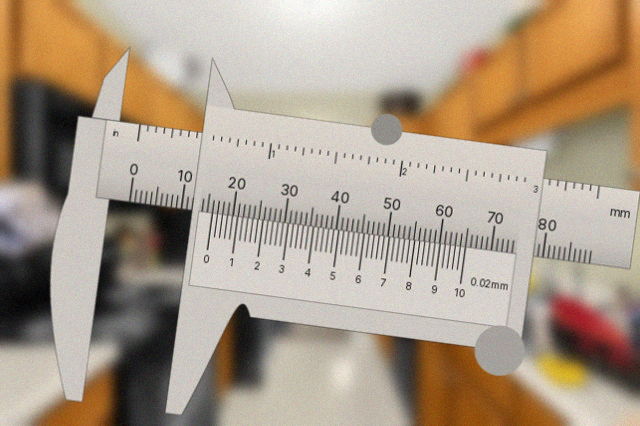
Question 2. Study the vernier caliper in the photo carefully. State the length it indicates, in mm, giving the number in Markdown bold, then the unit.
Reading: **16.0** mm
